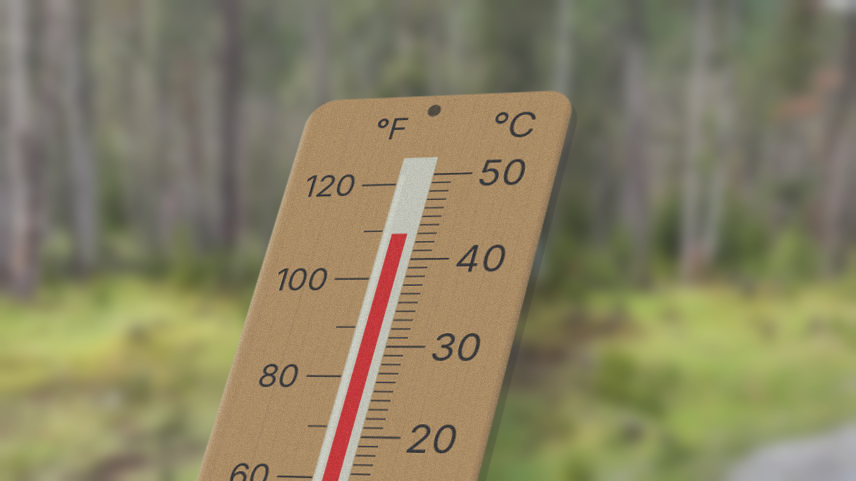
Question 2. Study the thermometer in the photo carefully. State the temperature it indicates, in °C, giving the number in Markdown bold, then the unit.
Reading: **43** °C
